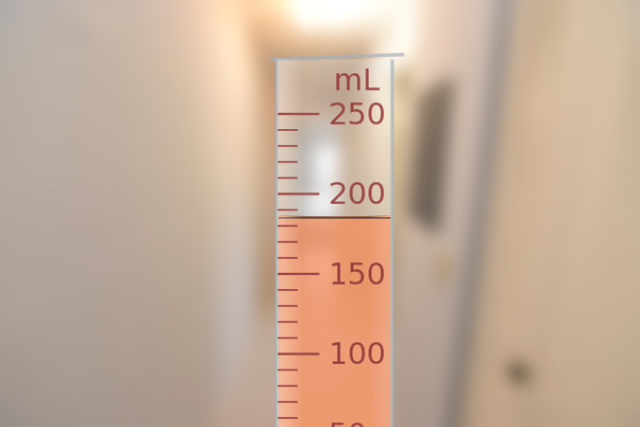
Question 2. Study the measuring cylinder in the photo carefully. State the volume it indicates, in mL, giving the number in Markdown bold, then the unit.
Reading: **185** mL
